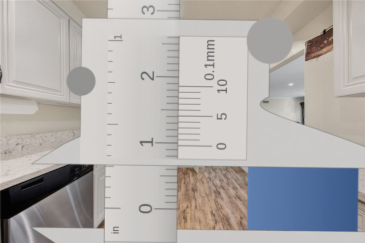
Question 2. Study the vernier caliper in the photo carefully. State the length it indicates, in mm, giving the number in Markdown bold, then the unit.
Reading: **9.6** mm
